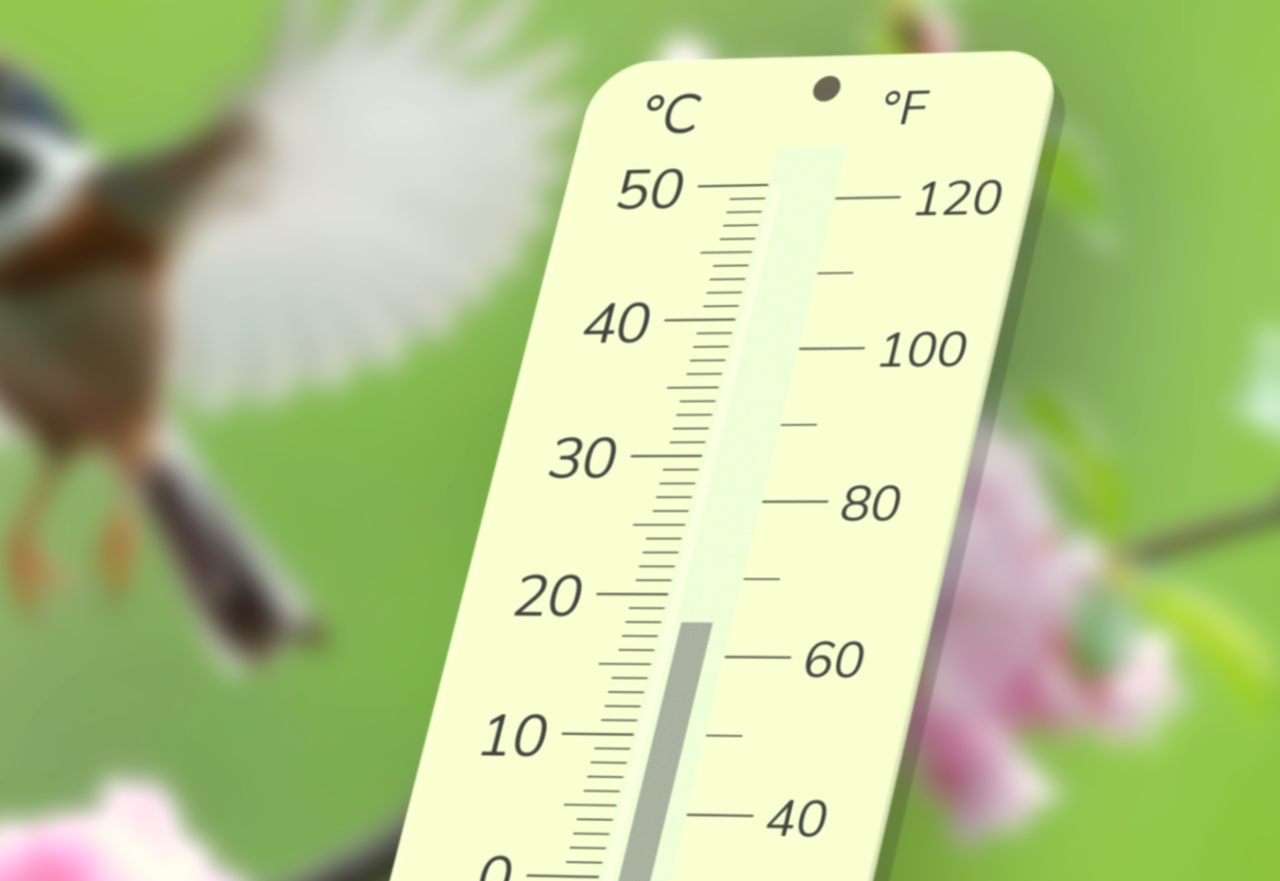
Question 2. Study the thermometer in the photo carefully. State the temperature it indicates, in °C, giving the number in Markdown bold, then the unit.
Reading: **18** °C
